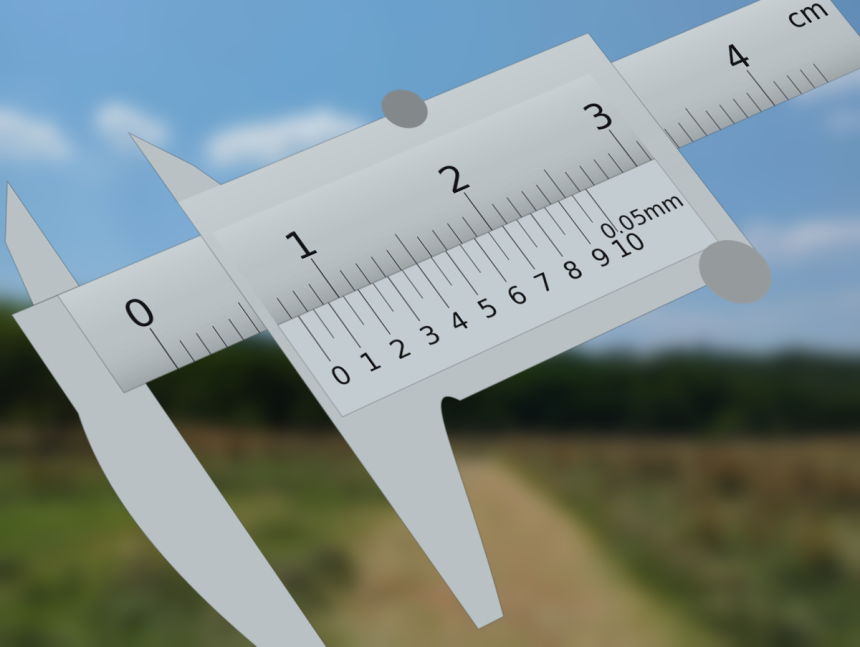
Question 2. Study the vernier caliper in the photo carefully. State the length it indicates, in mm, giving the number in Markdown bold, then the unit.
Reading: **7.4** mm
